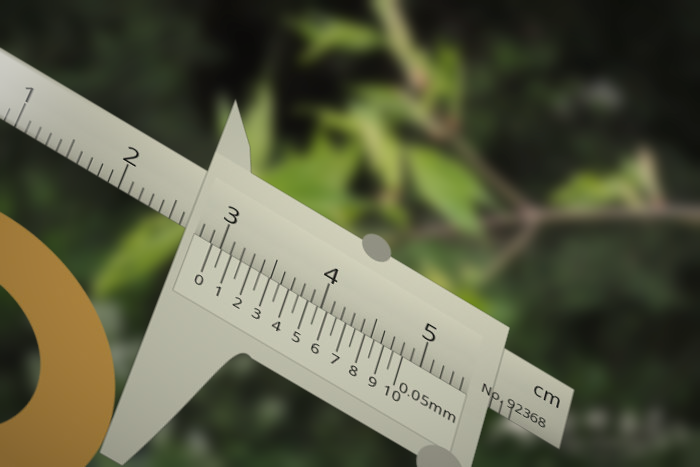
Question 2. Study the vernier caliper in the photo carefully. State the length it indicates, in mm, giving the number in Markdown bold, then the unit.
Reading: **29.2** mm
